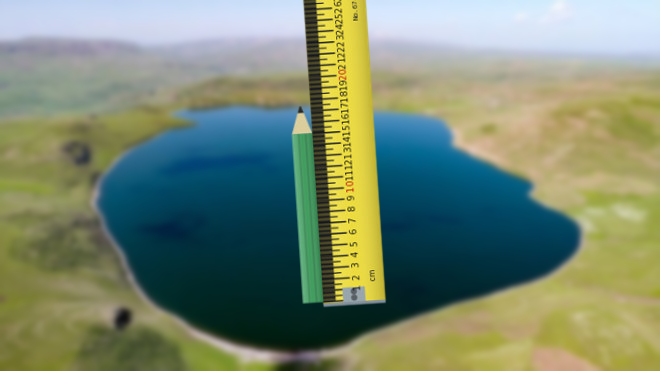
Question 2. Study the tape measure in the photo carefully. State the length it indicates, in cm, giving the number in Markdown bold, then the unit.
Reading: **17.5** cm
